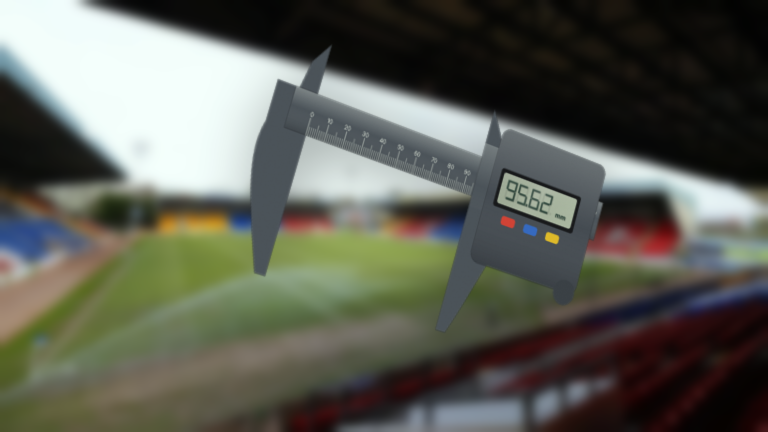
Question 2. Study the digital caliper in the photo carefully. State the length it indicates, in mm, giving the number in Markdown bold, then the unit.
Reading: **95.62** mm
